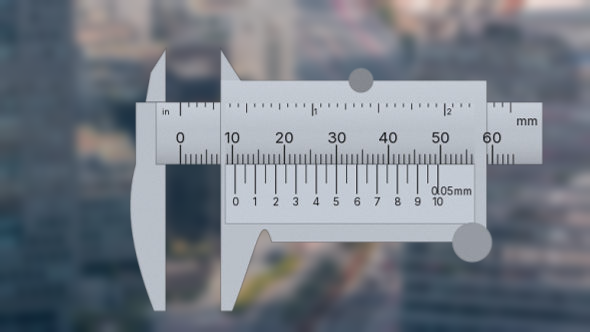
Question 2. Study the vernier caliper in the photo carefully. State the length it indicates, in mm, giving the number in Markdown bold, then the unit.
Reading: **10.5** mm
